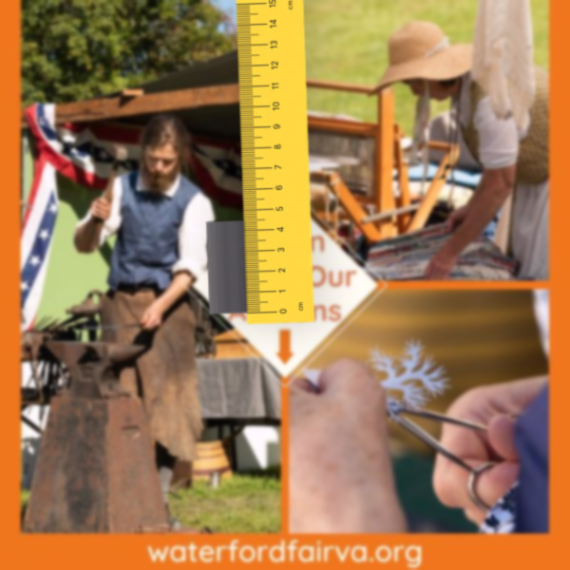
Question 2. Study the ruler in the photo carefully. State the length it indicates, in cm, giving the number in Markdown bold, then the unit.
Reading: **4.5** cm
